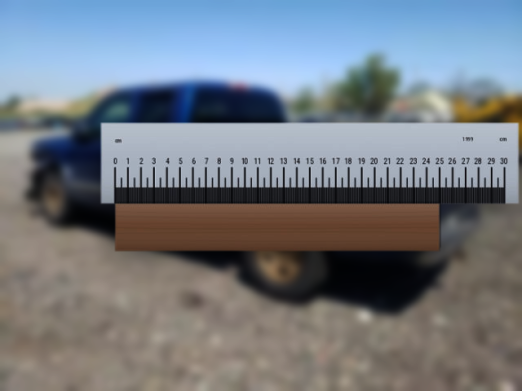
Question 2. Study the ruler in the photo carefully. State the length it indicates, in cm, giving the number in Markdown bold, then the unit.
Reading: **25** cm
